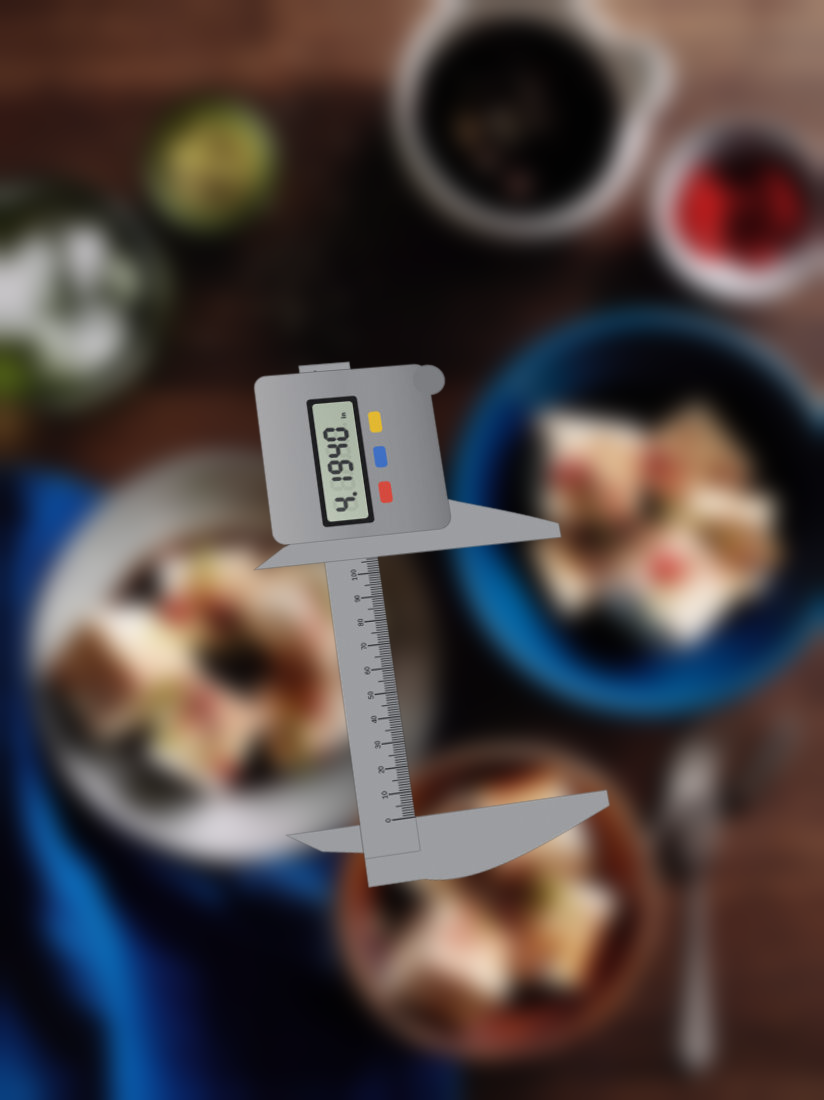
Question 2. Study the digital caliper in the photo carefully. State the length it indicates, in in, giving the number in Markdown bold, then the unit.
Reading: **4.1940** in
